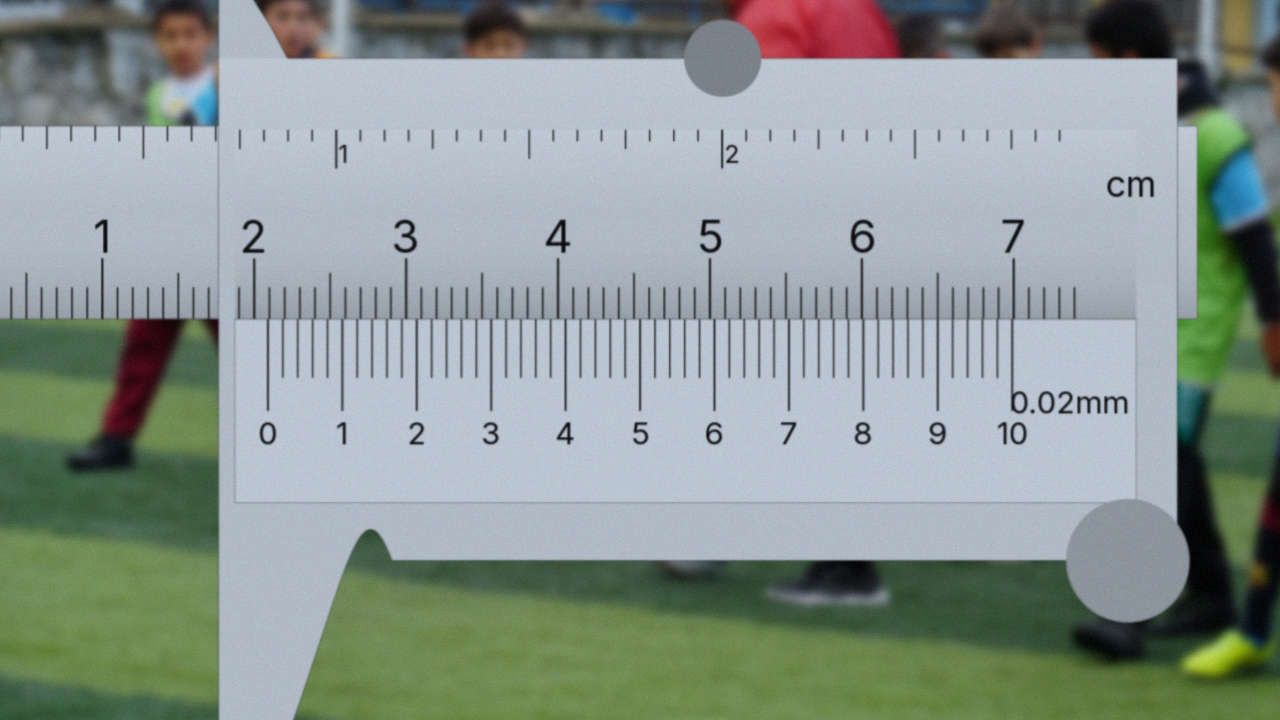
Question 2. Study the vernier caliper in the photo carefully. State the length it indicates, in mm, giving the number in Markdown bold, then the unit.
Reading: **20.9** mm
